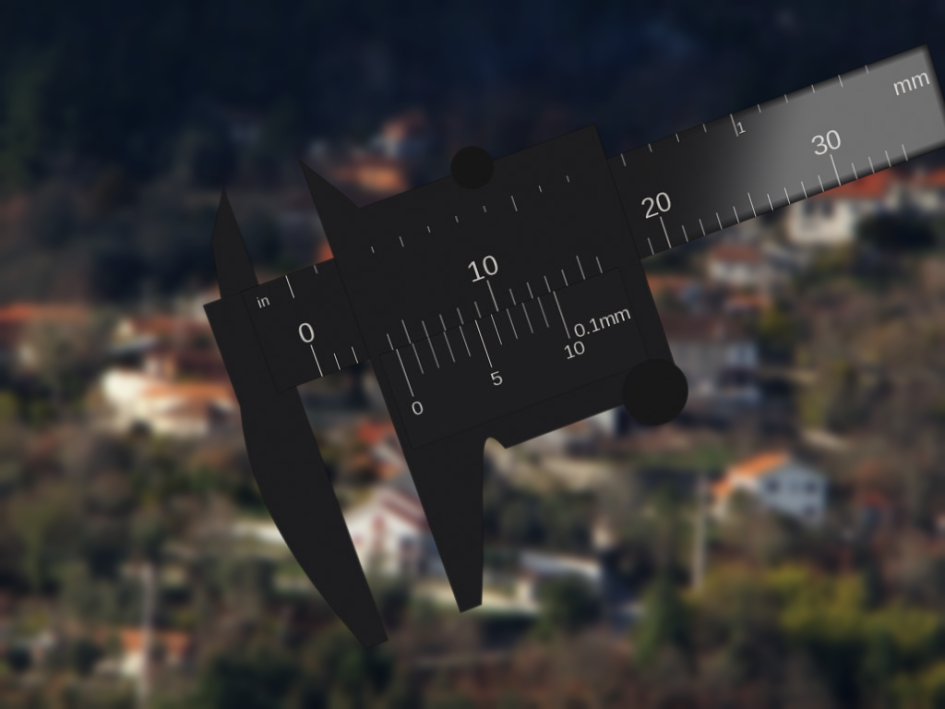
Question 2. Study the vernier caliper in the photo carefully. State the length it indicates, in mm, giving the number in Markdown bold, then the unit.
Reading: **4.2** mm
